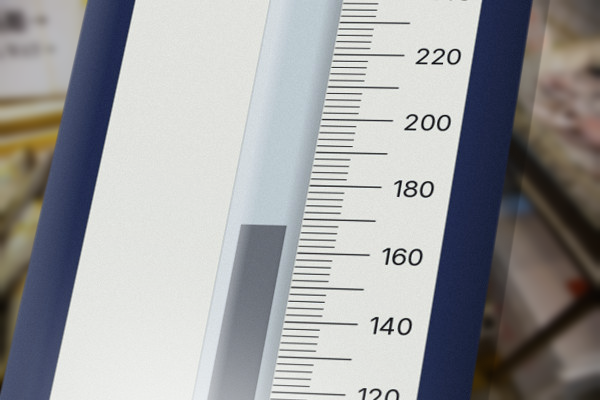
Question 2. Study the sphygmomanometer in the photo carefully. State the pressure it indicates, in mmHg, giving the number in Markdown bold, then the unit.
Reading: **168** mmHg
